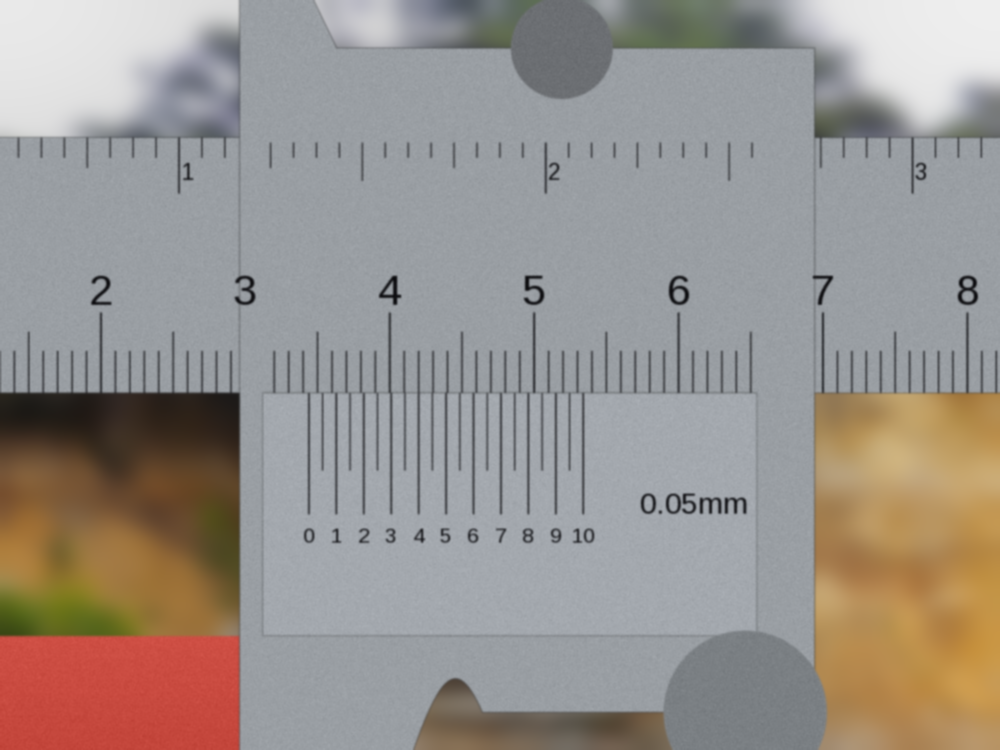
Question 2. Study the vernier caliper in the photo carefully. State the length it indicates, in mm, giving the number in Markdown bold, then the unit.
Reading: **34.4** mm
